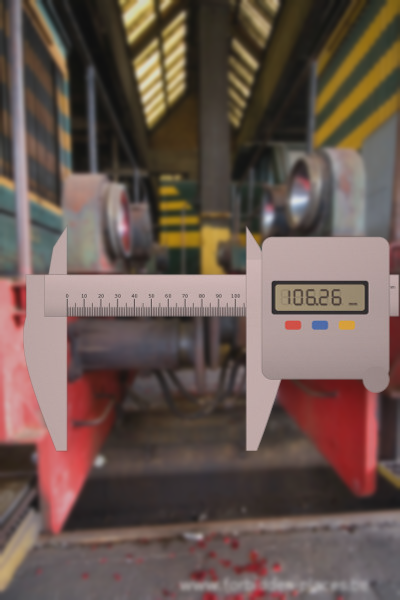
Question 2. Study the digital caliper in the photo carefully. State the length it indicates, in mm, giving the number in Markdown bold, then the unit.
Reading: **106.26** mm
